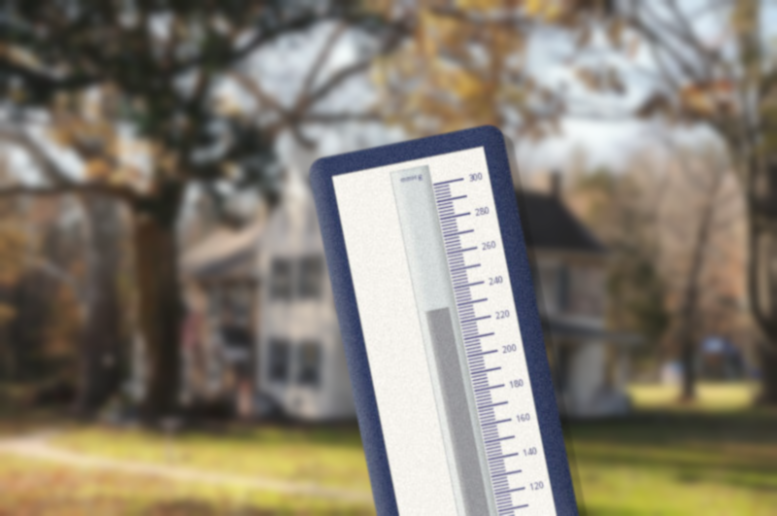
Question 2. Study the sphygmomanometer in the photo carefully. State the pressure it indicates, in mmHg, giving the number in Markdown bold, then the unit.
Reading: **230** mmHg
